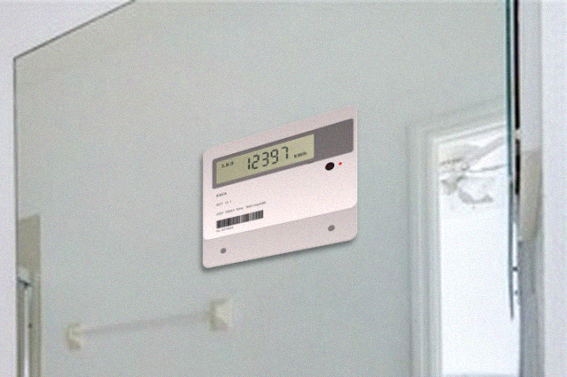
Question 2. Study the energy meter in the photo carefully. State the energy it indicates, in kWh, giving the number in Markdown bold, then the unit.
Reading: **12397** kWh
